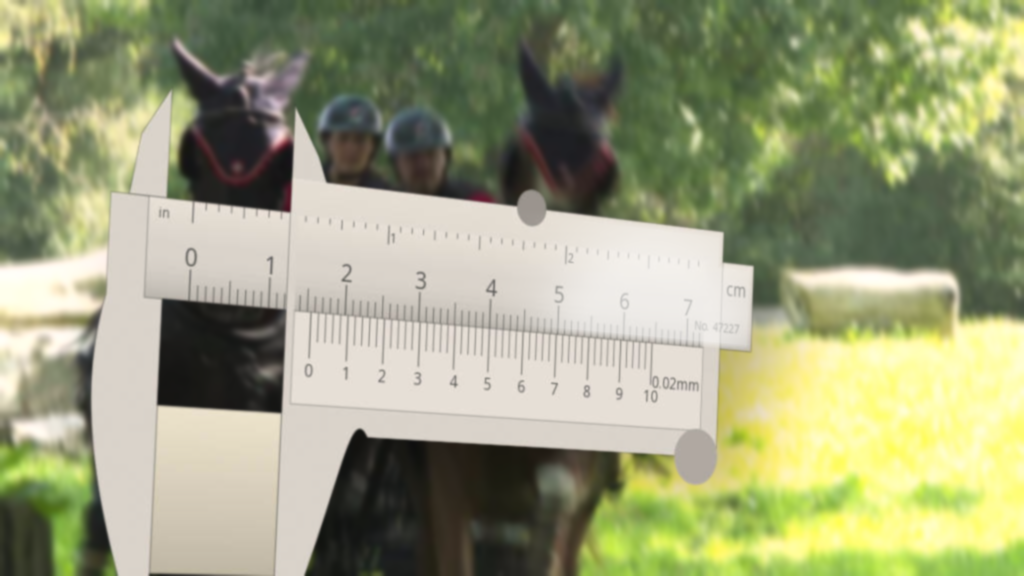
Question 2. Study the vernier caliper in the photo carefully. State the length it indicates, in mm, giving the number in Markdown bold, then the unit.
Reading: **15.5** mm
